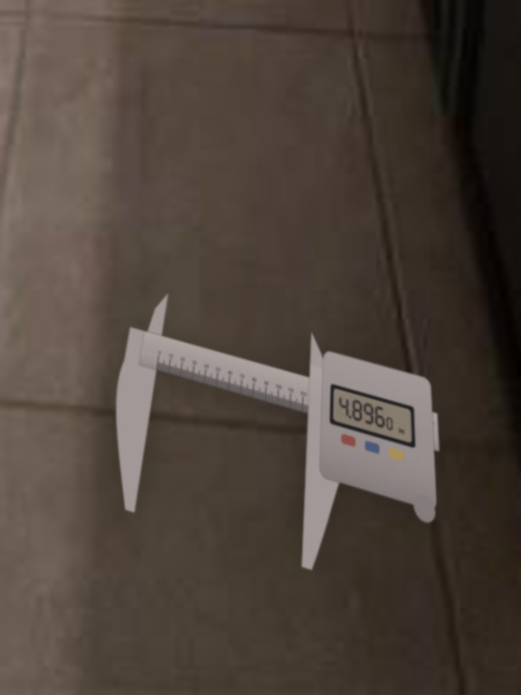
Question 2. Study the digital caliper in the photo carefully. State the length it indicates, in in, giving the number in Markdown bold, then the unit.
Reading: **4.8960** in
